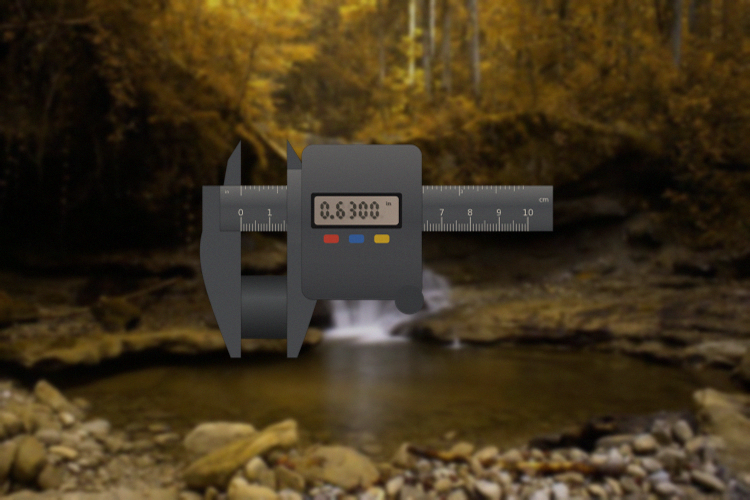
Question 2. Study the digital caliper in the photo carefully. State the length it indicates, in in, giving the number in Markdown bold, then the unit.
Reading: **0.6300** in
